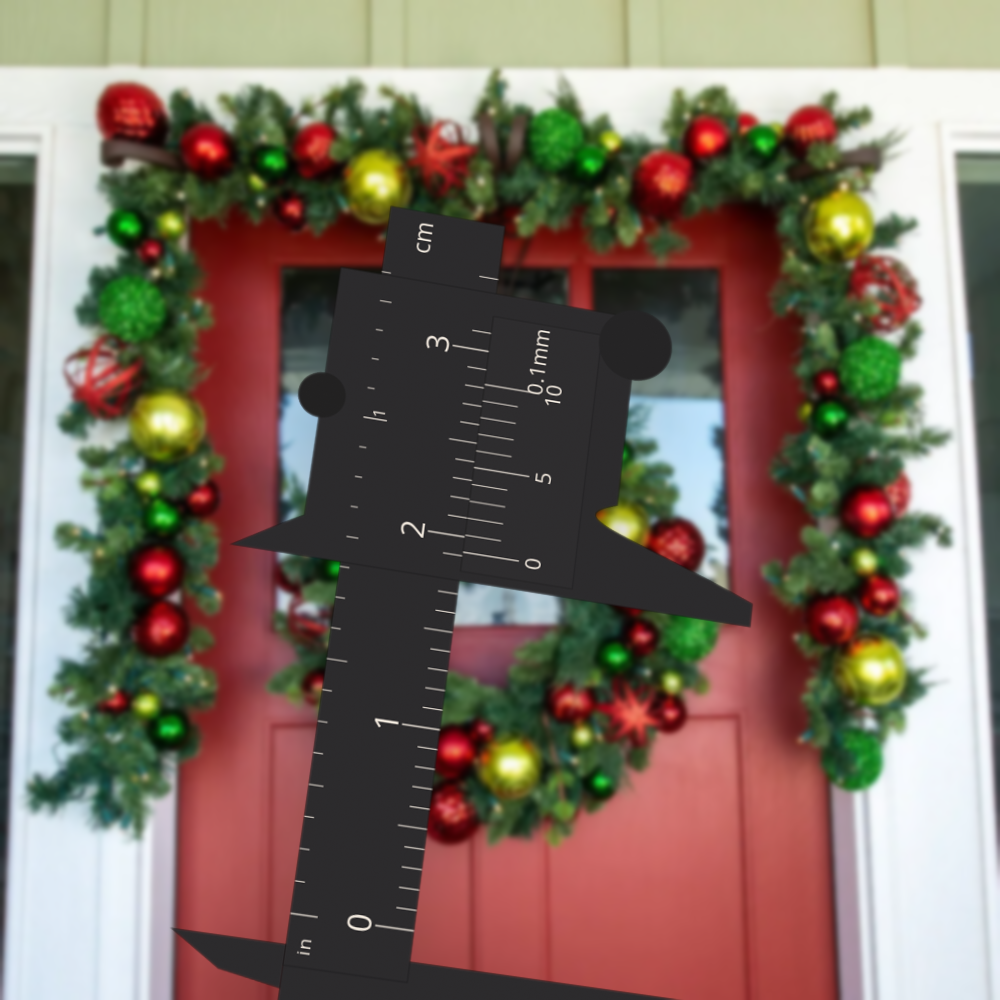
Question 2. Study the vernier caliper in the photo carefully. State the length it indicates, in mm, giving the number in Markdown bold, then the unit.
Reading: **19.2** mm
